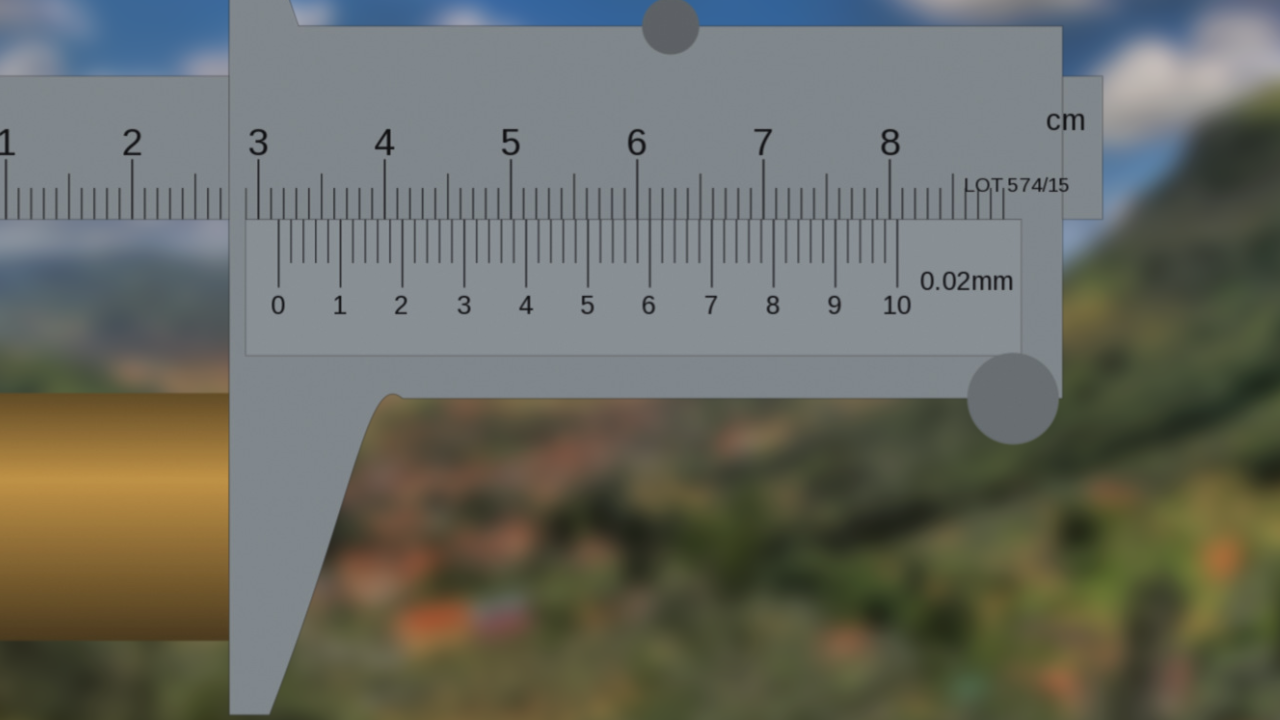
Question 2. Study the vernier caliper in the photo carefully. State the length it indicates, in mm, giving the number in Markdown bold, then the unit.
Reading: **31.6** mm
